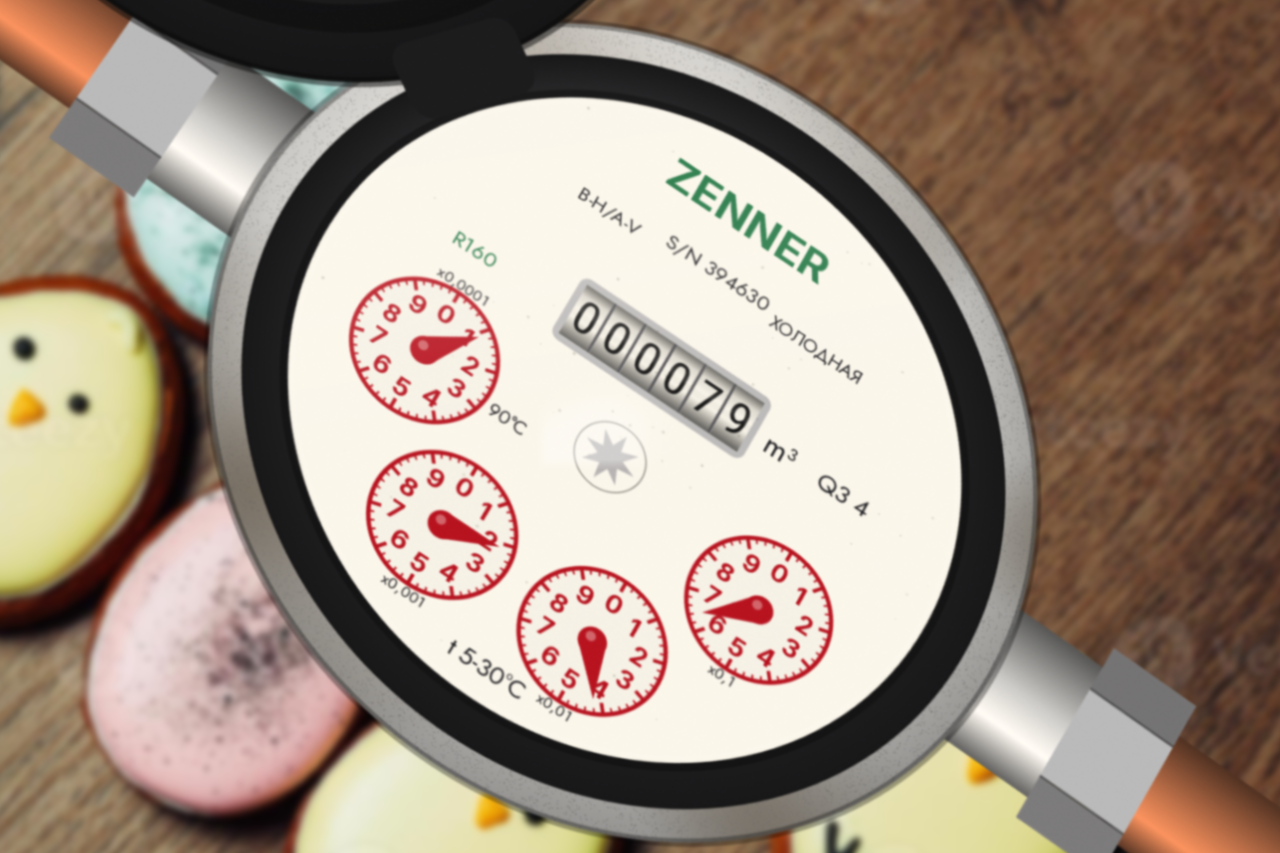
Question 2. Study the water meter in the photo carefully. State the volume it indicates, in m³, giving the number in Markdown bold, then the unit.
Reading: **79.6421** m³
